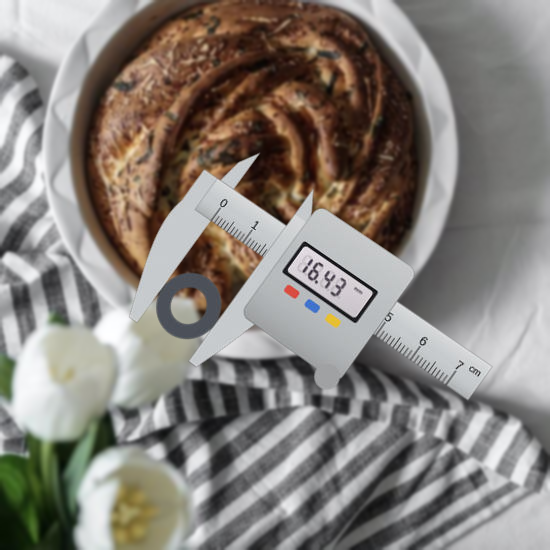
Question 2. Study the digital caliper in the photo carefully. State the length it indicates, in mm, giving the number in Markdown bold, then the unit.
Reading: **16.43** mm
